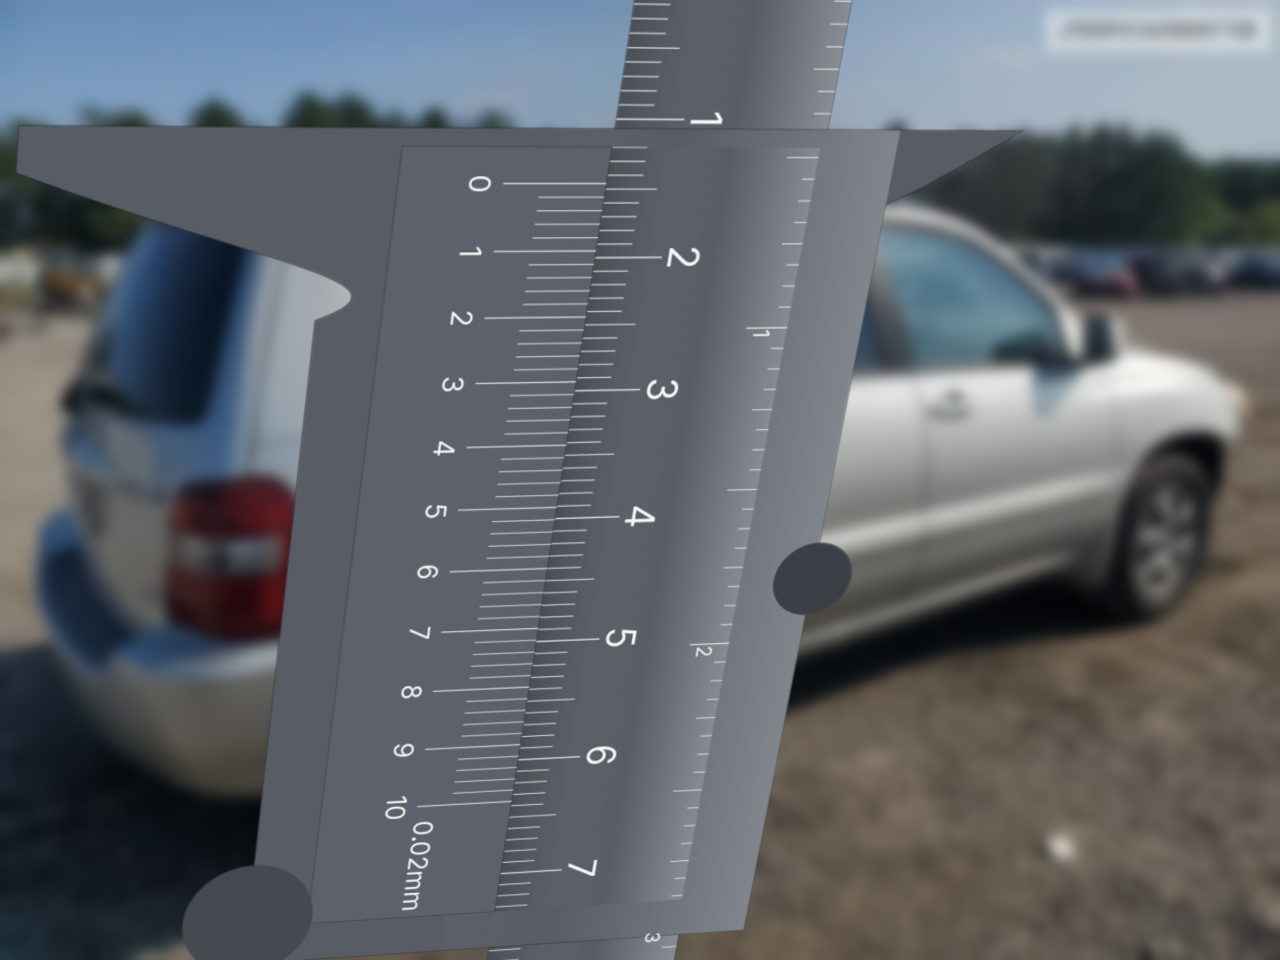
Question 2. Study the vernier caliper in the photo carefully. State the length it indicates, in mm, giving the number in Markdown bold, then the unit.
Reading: **14.6** mm
